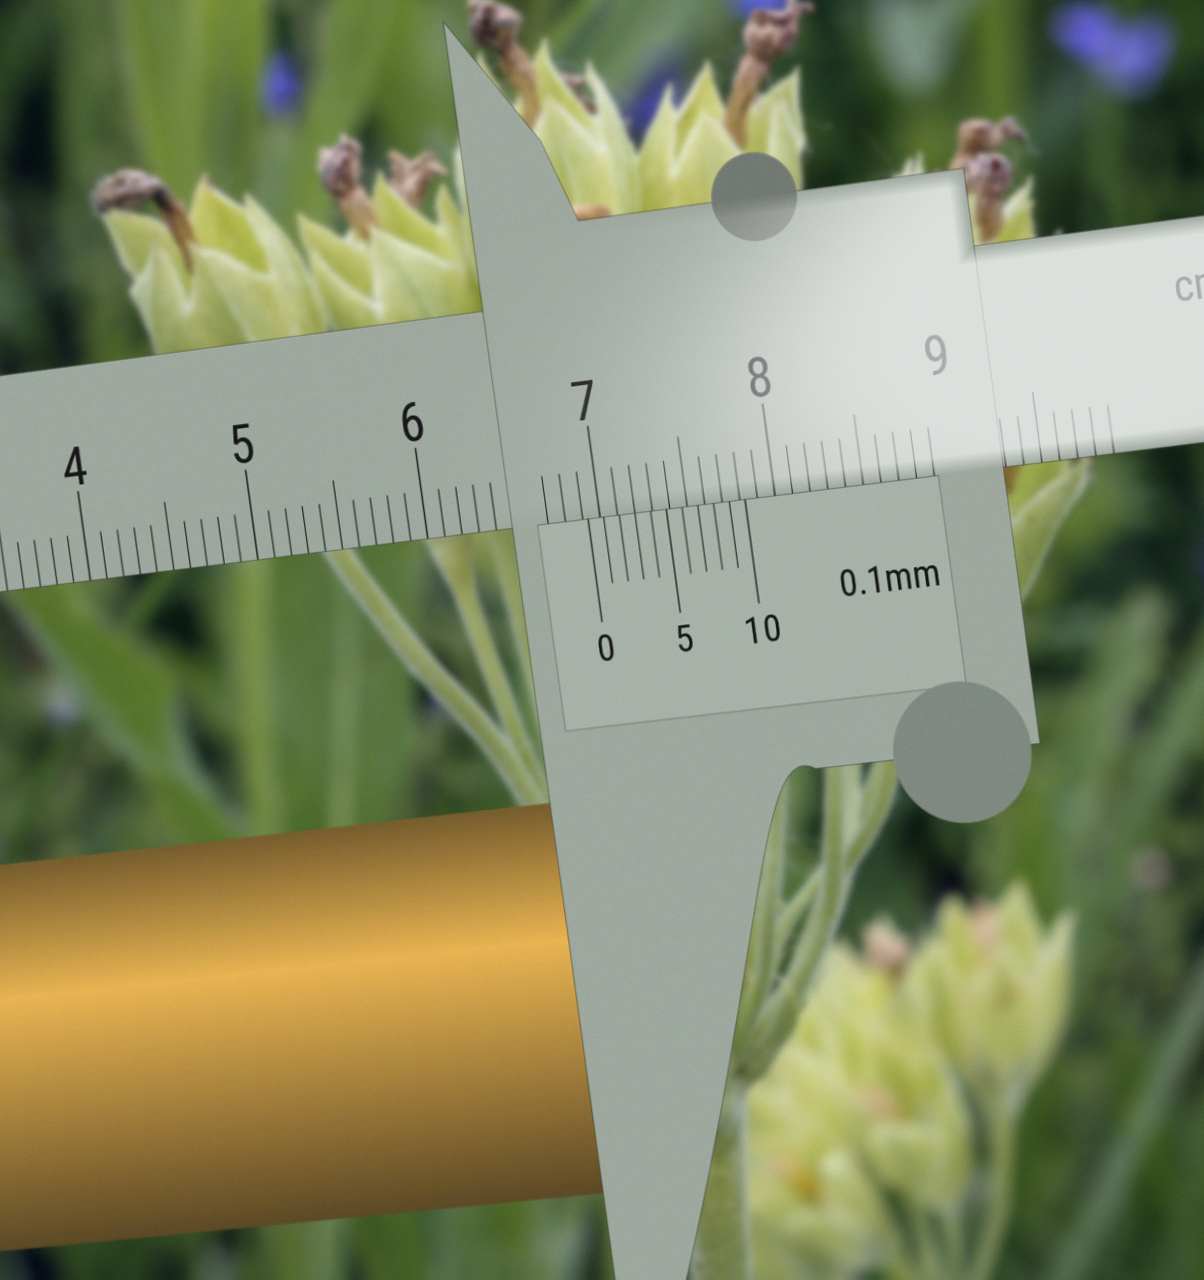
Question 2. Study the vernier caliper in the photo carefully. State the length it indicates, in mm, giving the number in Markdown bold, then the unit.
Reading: **69.3** mm
